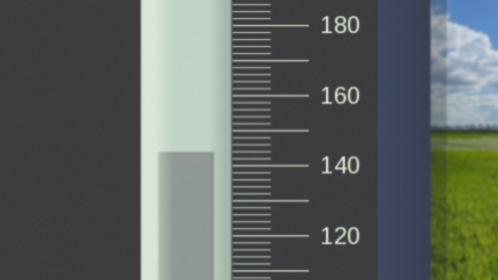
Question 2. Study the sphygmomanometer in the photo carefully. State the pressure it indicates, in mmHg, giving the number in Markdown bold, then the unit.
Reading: **144** mmHg
